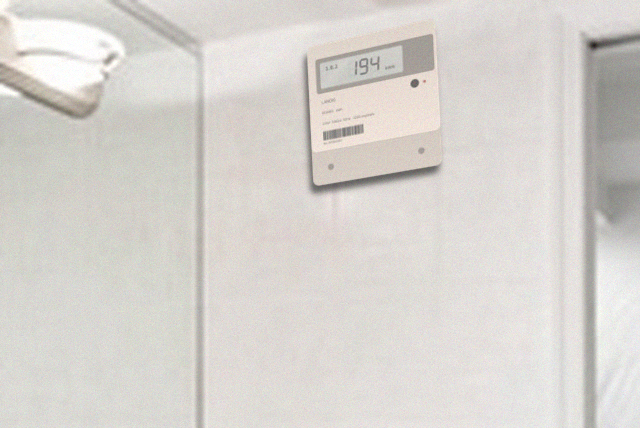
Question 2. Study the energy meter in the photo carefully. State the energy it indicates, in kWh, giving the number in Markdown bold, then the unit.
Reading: **194** kWh
